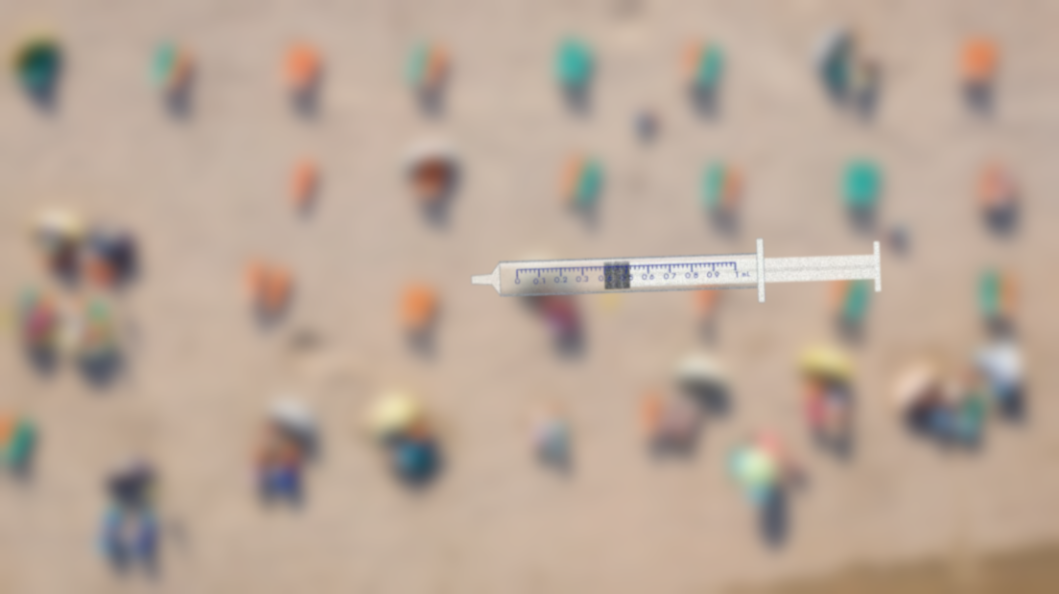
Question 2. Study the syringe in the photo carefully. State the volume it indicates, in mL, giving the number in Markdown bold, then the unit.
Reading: **0.4** mL
